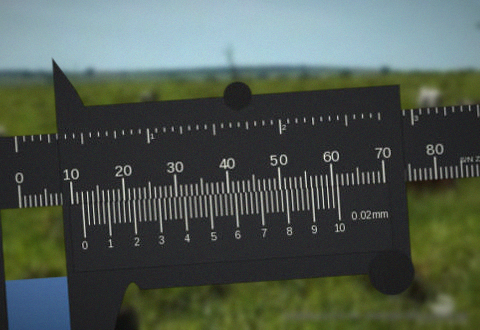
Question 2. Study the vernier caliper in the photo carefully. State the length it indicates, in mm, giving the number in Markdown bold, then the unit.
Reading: **12.0** mm
